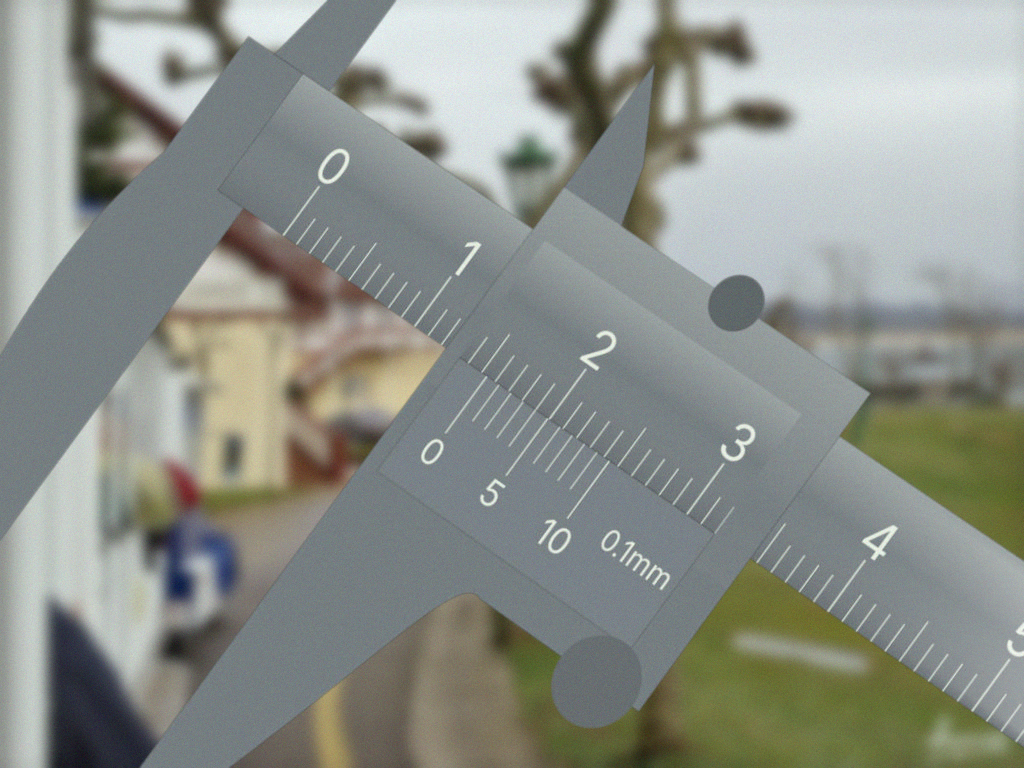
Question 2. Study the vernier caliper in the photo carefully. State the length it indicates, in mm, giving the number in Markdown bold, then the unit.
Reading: **15.4** mm
